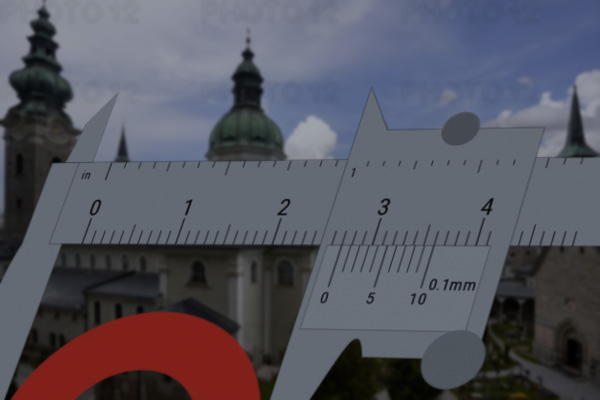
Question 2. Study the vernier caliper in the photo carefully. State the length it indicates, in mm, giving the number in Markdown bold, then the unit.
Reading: **27.0** mm
